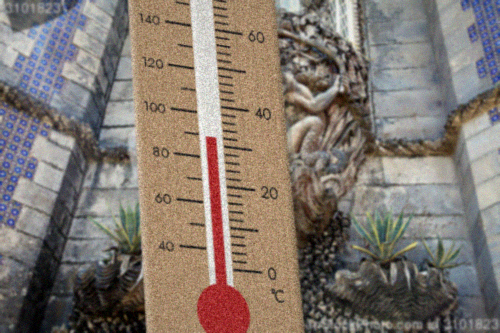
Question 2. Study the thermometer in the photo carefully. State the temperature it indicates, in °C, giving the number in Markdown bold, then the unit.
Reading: **32** °C
